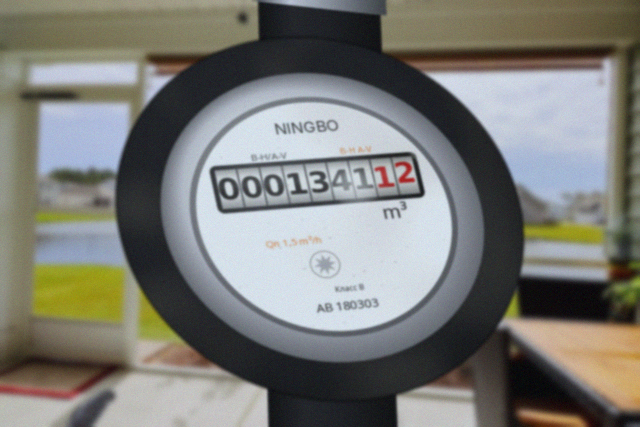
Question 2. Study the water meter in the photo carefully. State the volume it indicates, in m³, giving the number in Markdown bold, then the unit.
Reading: **1341.12** m³
